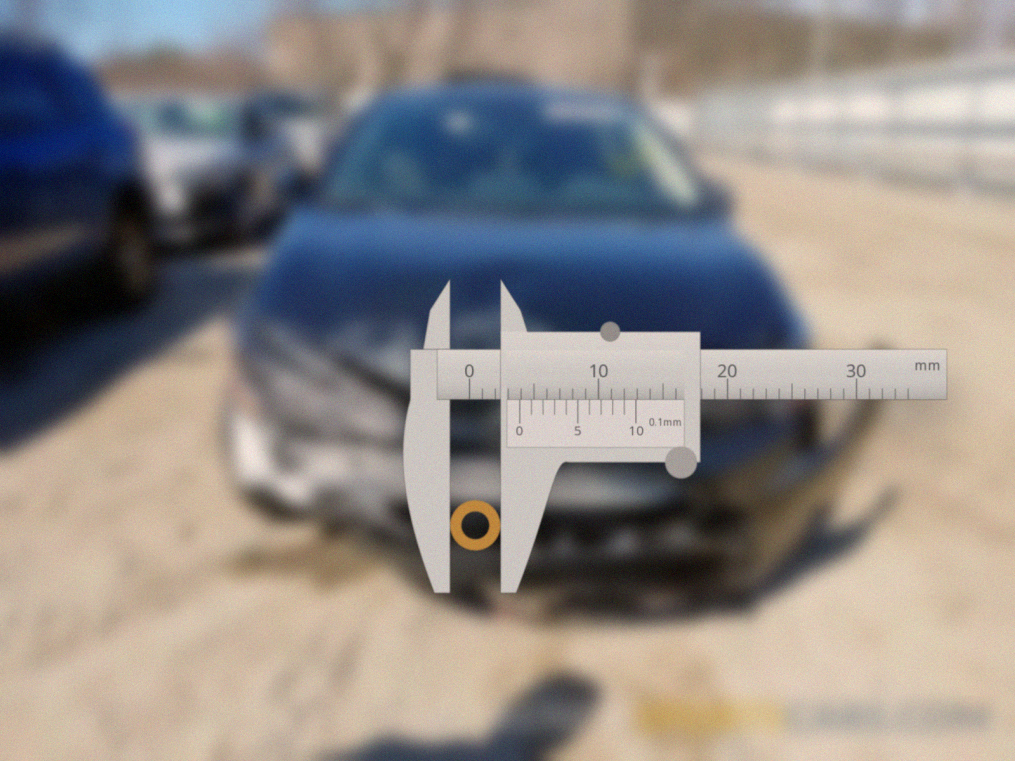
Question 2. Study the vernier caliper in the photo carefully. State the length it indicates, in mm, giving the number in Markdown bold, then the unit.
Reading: **3.9** mm
